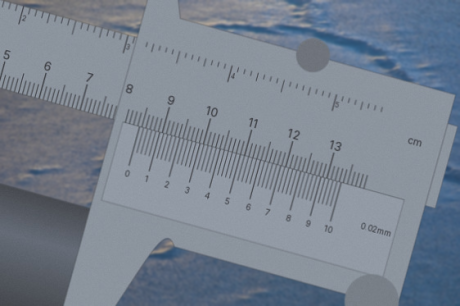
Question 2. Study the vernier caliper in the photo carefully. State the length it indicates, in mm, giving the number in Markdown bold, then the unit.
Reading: **84.5** mm
